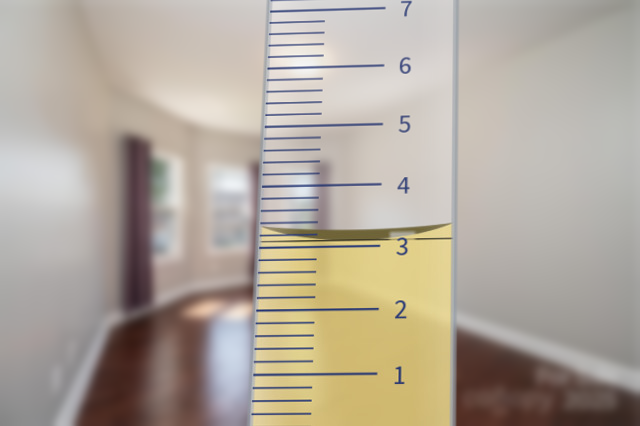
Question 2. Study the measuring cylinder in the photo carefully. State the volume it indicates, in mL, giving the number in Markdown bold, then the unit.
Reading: **3.1** mL
